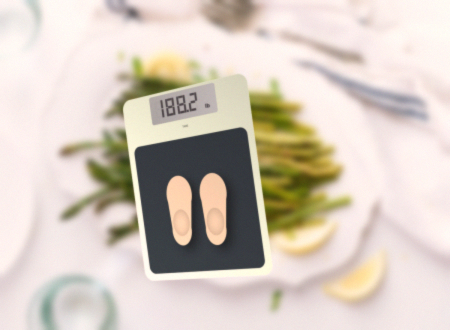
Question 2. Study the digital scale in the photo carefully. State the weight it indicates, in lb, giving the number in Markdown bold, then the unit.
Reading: **188.2** lb
